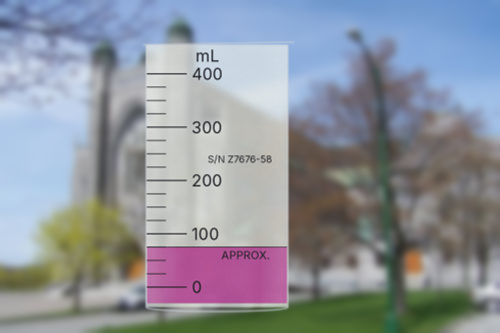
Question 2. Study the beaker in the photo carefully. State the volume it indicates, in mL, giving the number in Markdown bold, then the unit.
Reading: **75** mL
